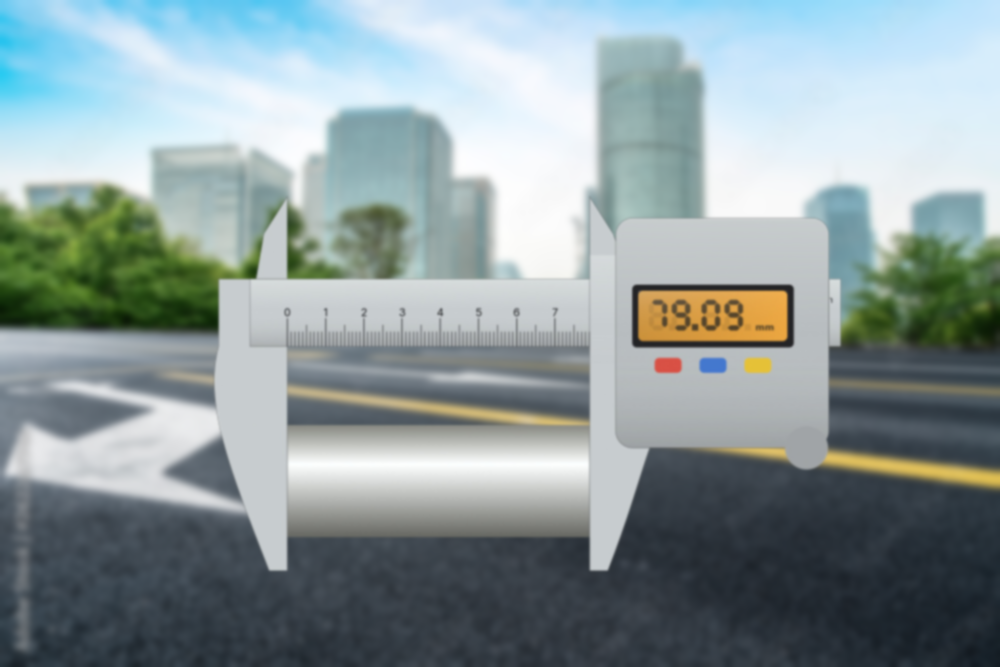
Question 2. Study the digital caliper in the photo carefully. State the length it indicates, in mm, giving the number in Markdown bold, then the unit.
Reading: **79.09** mm
